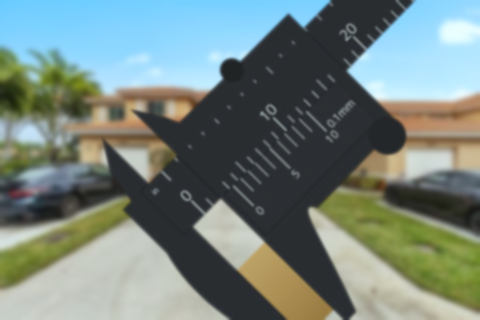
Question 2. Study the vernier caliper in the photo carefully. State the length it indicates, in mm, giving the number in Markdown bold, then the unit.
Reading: **3.4** mm
